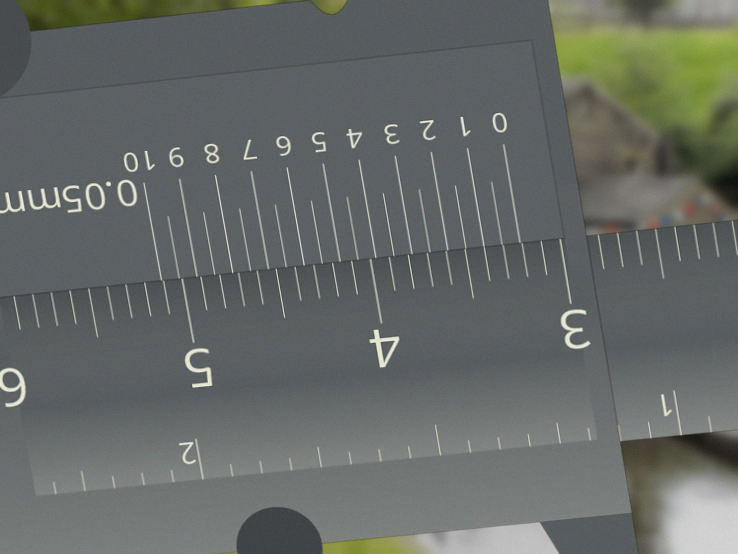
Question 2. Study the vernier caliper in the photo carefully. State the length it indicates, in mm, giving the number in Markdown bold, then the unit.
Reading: **32.1** mm
